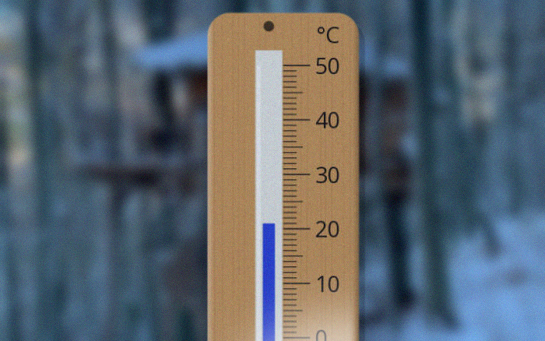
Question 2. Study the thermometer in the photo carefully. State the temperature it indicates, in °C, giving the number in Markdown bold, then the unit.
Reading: **21** °C
